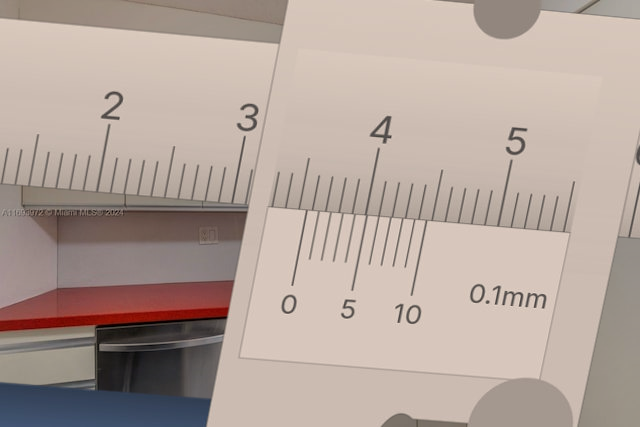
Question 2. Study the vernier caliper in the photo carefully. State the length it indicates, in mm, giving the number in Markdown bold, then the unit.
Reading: **35.6** mm
